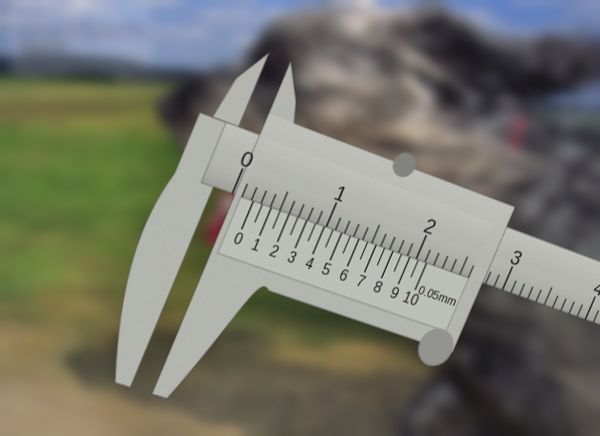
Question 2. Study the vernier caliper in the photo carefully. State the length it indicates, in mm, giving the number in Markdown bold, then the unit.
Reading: **2.2** mm
